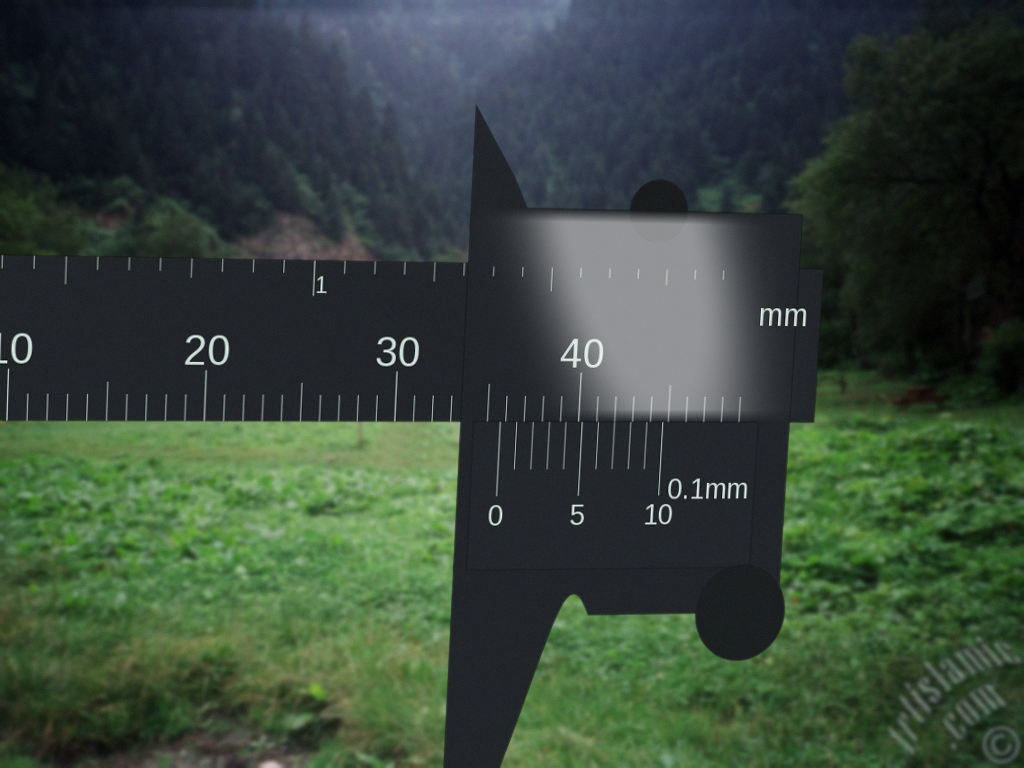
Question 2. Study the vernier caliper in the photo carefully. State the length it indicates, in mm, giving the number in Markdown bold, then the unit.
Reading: **35.7** mm
